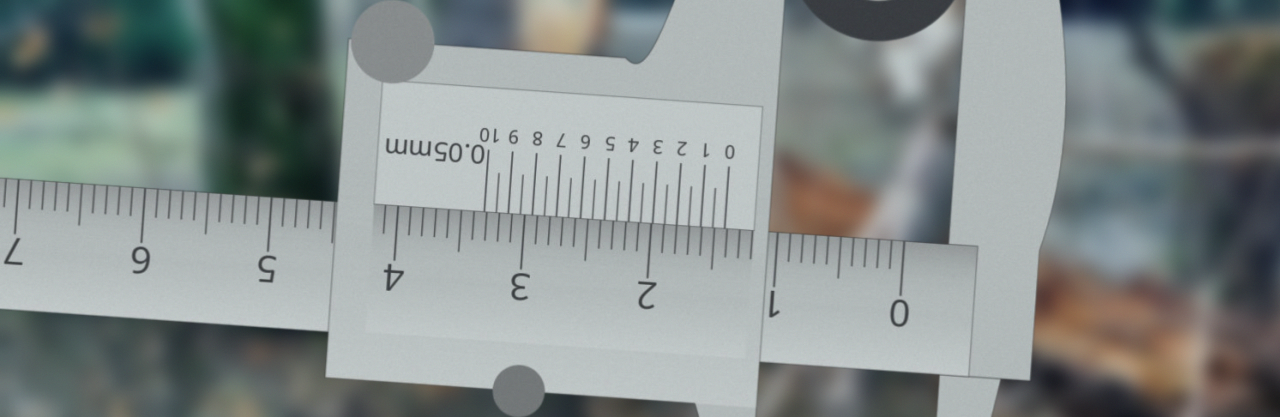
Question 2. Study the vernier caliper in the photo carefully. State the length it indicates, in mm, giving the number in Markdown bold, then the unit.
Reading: **14.2** mm
